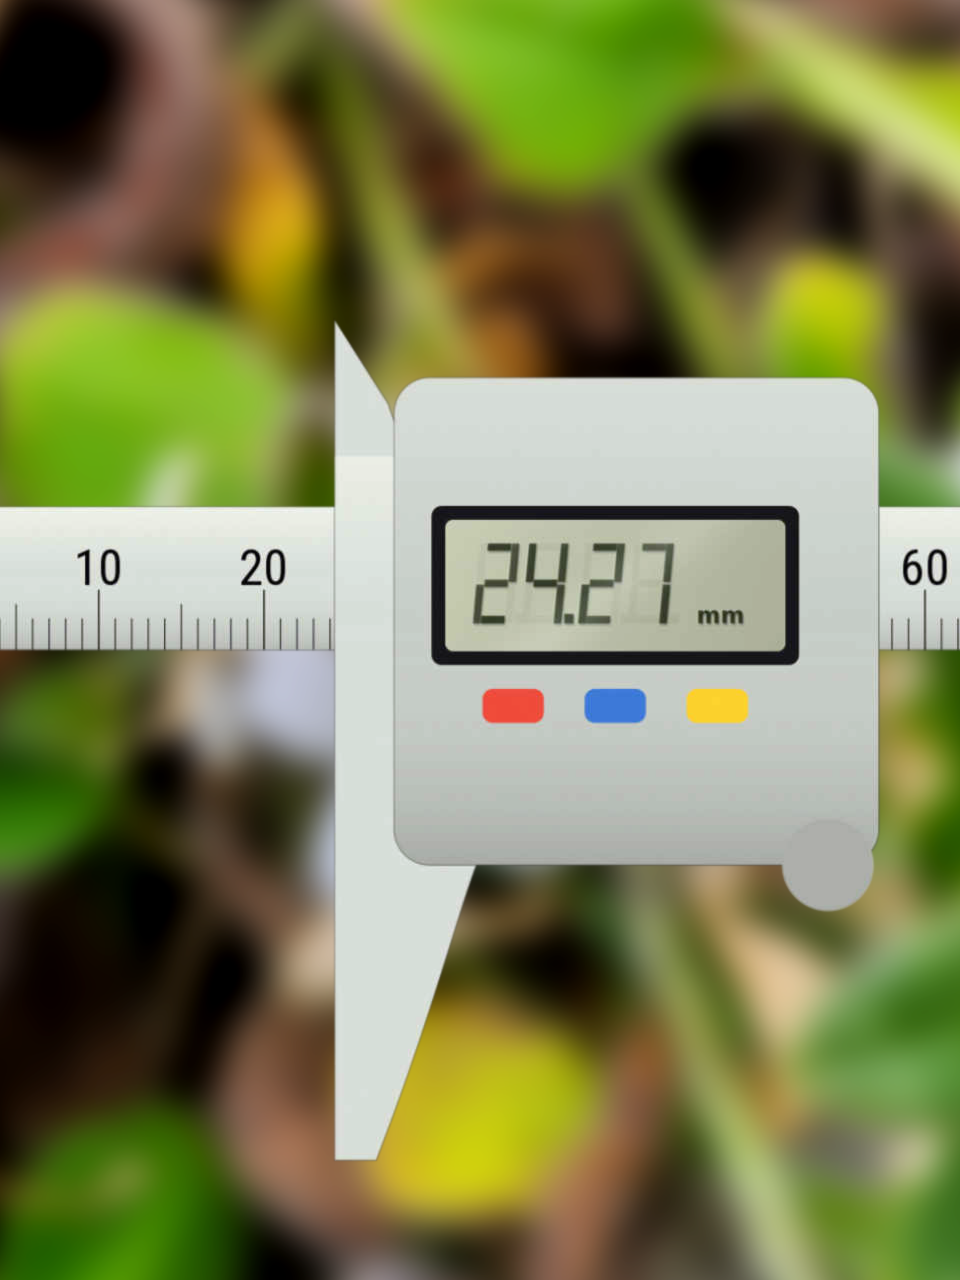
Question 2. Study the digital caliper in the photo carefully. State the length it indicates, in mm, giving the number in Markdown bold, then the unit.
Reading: **24.27** mm
